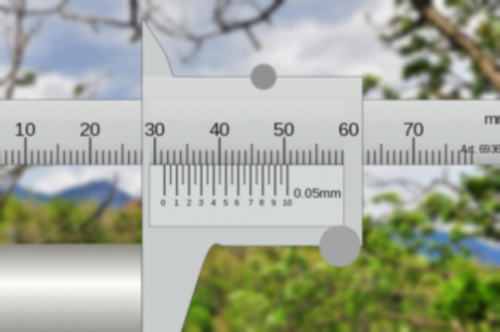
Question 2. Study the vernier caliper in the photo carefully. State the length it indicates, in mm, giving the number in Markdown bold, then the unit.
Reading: **31.5** mm
